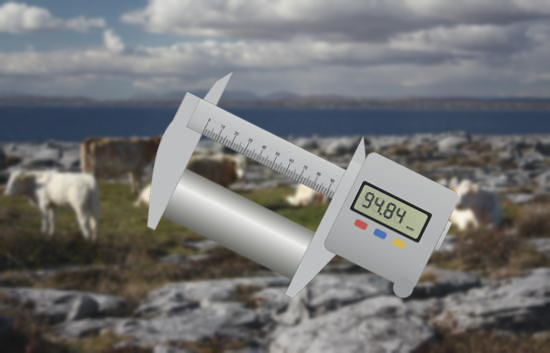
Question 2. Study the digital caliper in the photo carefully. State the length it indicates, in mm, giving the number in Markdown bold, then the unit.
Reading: **94.84** mm
